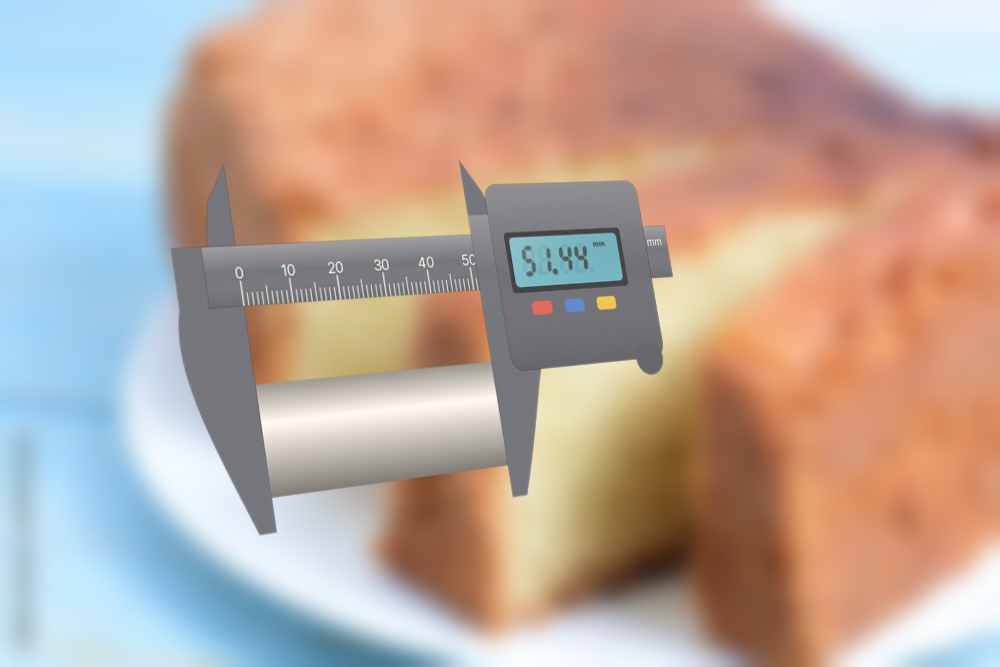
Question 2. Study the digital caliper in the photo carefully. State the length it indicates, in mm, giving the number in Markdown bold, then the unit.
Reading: **51.44** mm
